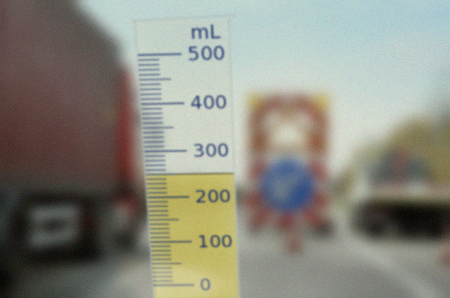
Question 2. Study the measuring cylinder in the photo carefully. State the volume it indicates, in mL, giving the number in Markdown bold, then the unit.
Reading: **250** mL
